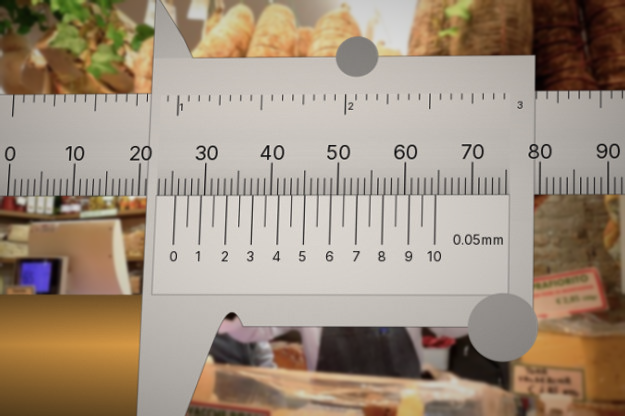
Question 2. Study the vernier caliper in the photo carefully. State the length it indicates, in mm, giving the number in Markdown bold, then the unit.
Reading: **25.6** mm
